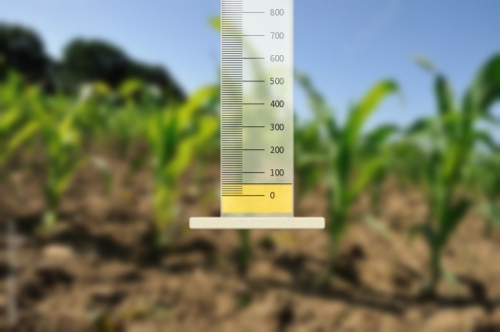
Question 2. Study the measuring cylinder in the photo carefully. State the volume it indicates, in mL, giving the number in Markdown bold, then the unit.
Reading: **50** mL
